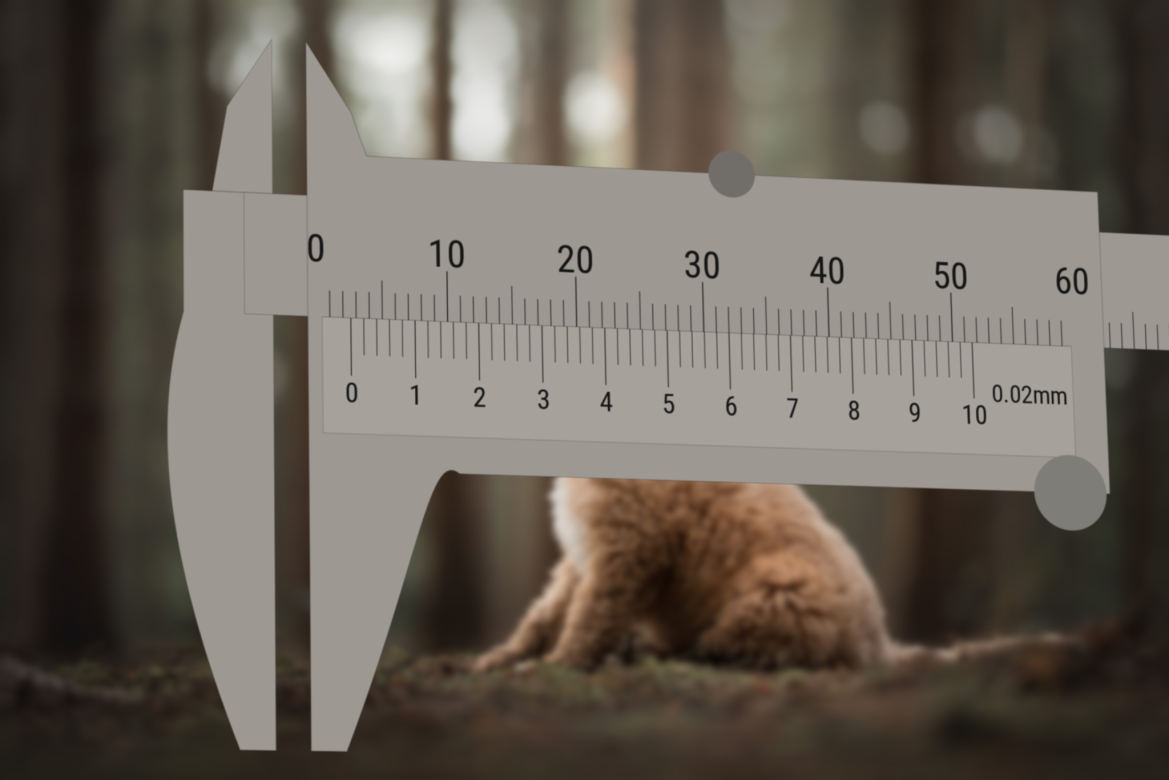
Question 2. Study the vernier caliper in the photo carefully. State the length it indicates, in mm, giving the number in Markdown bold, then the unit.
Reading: **2.6** mm
